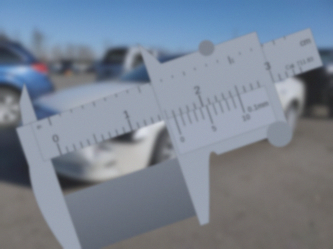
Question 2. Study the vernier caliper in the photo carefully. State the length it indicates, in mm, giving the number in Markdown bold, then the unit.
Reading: **16.0** mm
